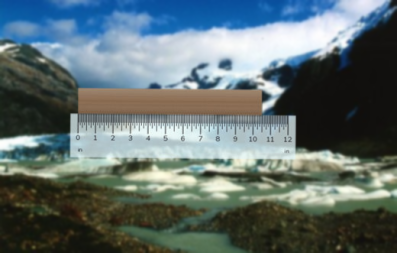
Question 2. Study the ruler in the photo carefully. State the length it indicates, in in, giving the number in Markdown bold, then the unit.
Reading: **10.5** in
